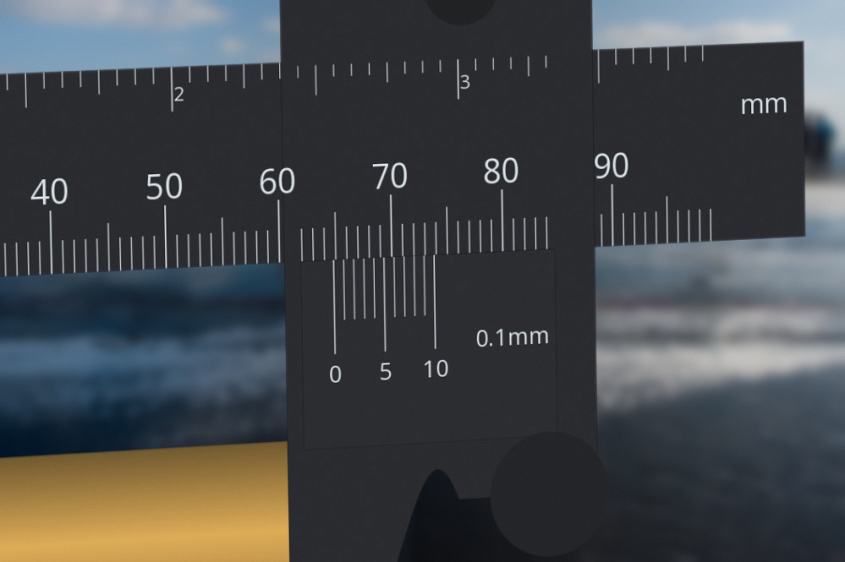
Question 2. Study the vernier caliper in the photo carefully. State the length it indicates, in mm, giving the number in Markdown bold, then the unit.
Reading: **64.8** mm
